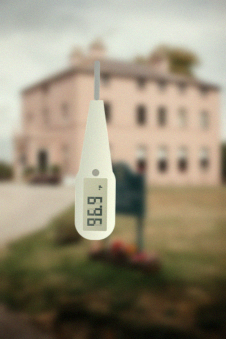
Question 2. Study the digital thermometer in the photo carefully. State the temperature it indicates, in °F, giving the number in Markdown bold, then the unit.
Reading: **96.9** °F
